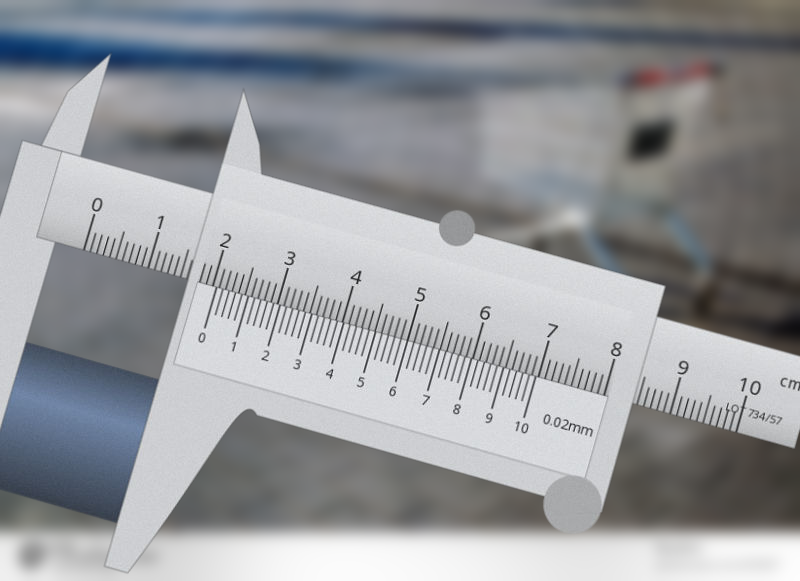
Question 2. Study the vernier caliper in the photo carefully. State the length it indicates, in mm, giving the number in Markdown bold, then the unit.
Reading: **20.6** mm
